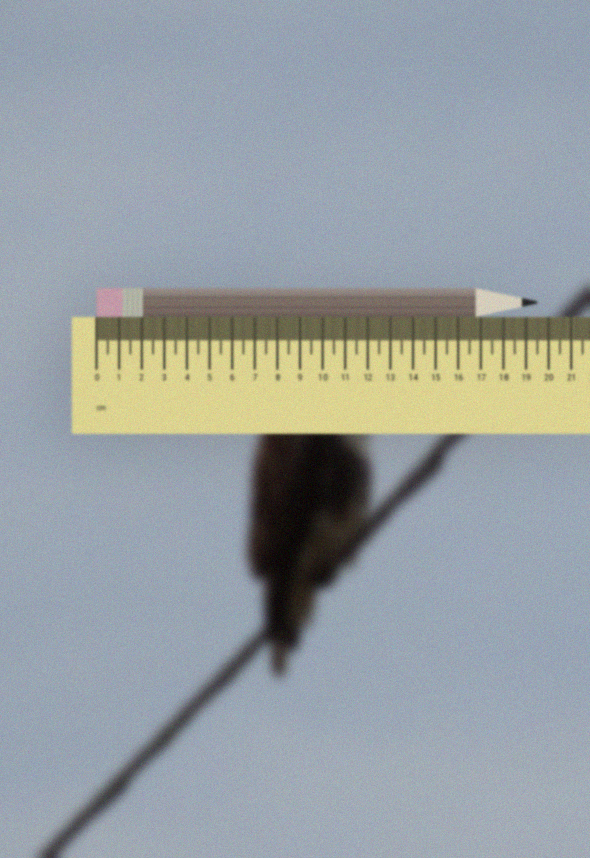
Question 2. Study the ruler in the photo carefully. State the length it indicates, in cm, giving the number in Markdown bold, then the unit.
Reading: **19.5** cm
